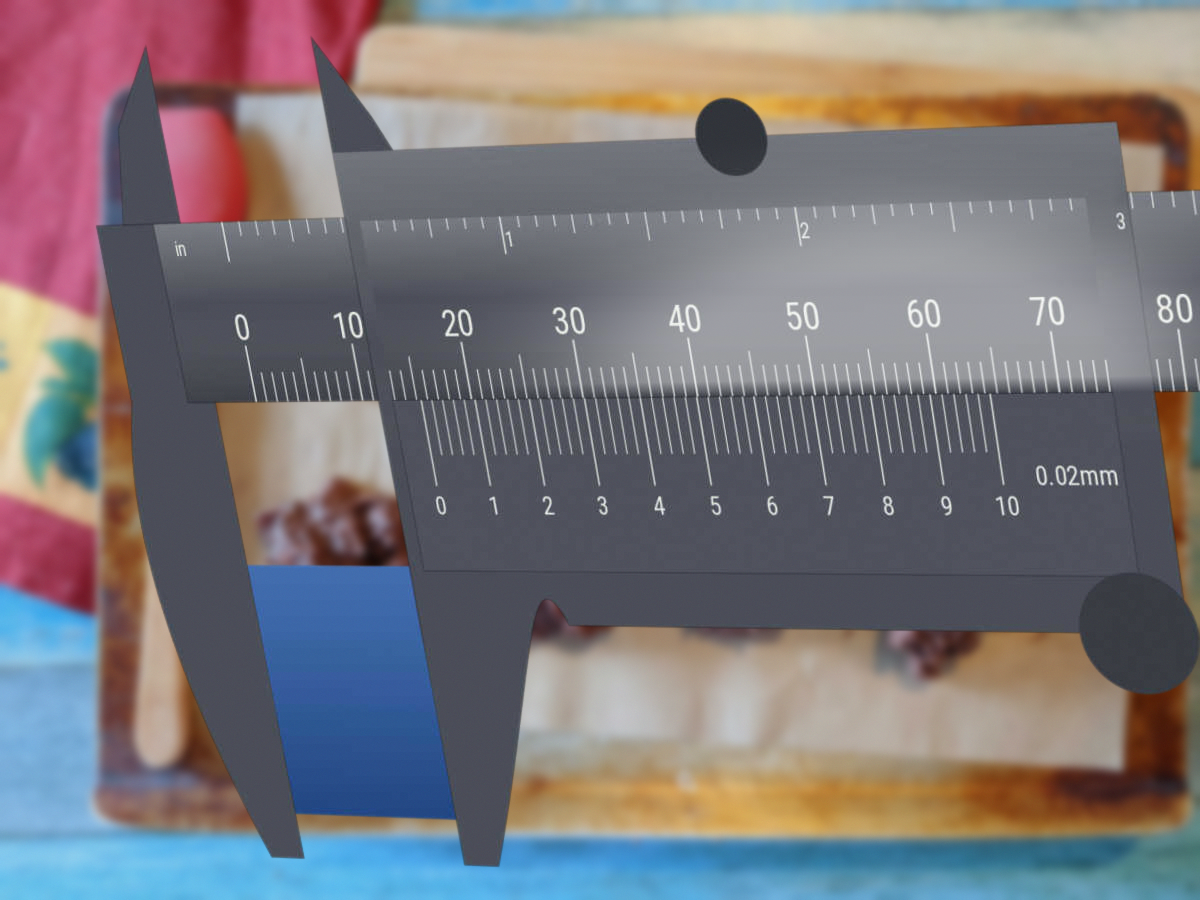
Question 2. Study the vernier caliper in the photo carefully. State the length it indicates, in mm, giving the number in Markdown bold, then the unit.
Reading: **15.4** mm
